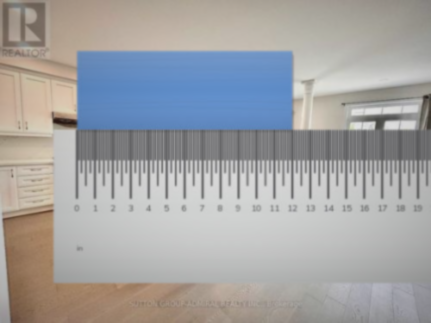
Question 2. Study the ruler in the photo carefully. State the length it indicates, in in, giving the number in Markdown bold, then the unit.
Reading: **12** in
